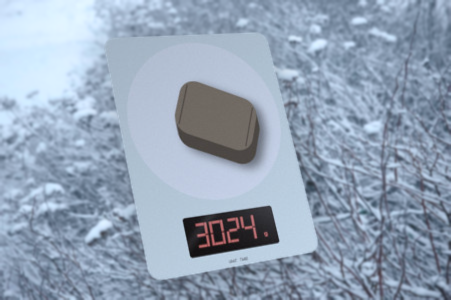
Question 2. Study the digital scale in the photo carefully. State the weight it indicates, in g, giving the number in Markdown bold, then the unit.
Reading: **3024** g
